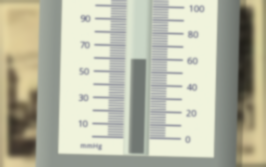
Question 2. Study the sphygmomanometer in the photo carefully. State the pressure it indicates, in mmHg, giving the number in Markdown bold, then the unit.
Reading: **60** mmHg
